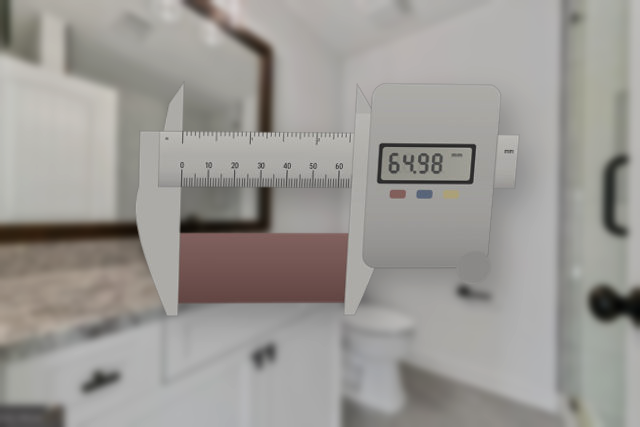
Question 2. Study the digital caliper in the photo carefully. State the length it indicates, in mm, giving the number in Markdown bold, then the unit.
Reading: **64.98** mm
